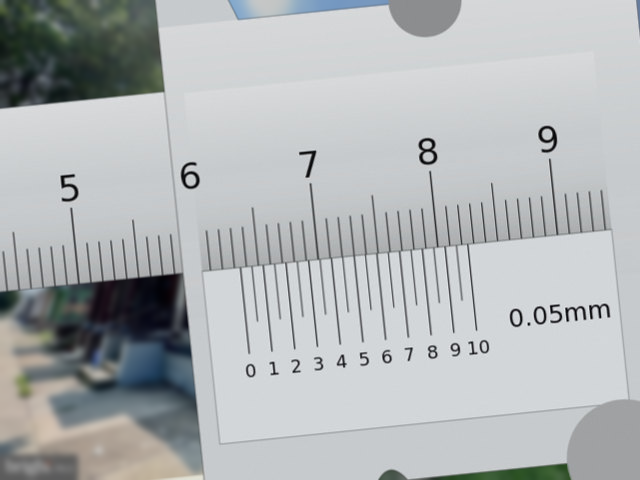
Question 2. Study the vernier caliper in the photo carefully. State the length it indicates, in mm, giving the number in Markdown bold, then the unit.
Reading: **63.5** mm
